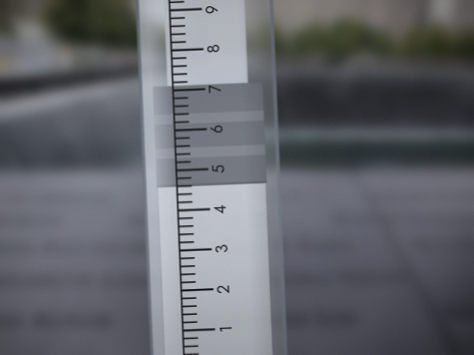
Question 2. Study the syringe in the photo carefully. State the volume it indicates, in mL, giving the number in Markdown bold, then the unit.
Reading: **4.6** mL
